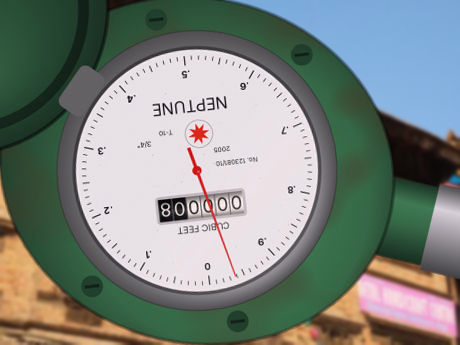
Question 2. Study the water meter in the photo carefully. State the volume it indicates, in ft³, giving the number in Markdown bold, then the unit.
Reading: **7.96** ft³
